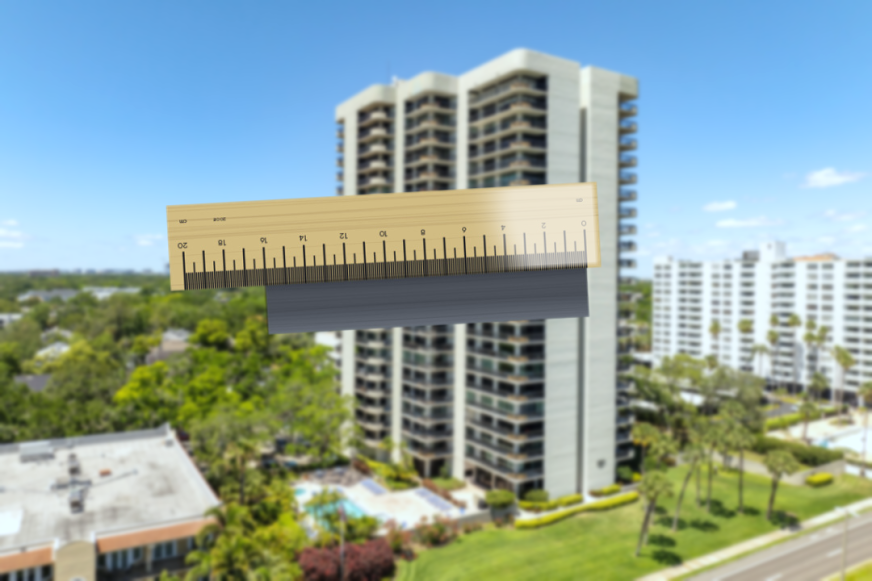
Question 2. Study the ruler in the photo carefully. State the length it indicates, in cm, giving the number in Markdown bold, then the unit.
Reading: **16** cm
